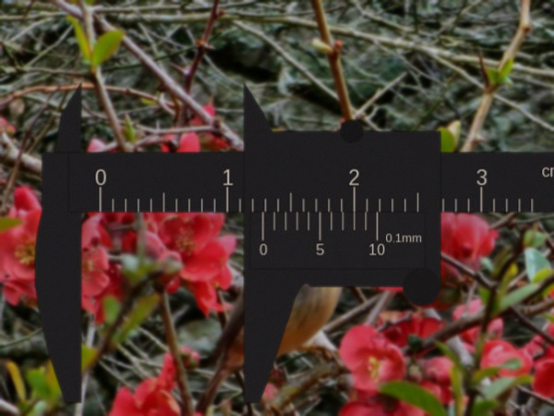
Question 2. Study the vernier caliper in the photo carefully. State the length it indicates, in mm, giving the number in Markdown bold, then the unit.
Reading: **12.8** mm
